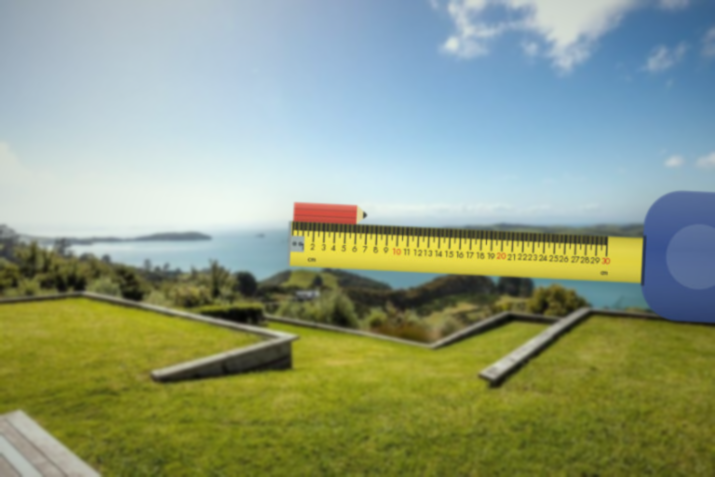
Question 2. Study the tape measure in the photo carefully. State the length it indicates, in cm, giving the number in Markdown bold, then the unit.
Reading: **7** cm
